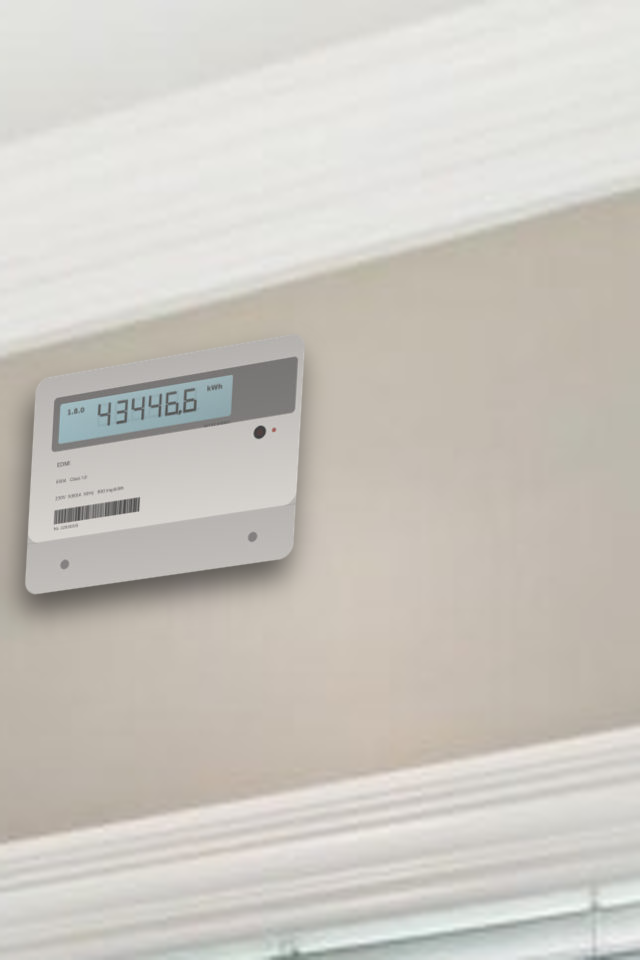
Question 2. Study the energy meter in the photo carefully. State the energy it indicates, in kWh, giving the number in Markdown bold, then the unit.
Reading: **43446.6** kWh
